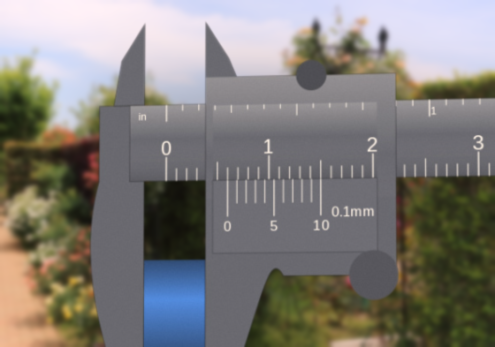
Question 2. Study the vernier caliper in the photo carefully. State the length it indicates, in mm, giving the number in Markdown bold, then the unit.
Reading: **6.0** mm
